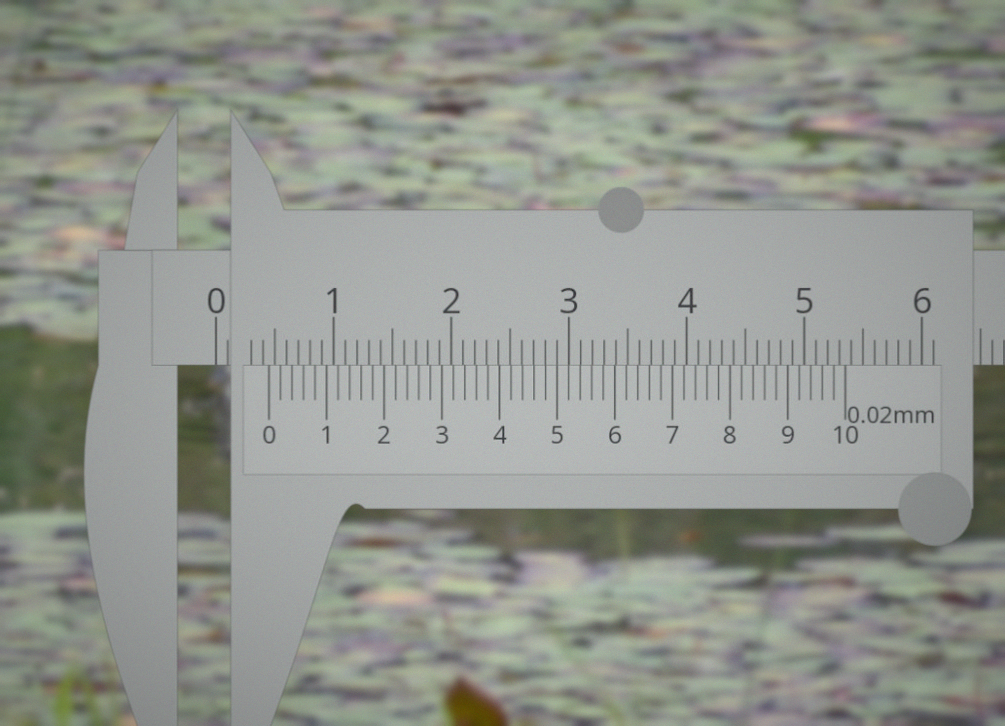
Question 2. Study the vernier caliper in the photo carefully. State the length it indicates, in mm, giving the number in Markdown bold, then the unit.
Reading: **4.5** mm
